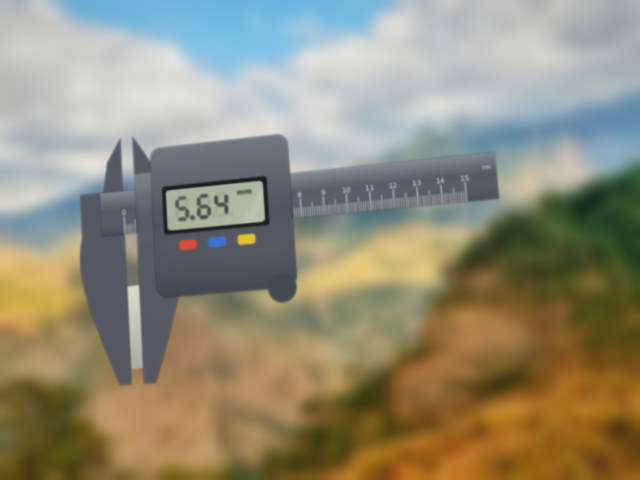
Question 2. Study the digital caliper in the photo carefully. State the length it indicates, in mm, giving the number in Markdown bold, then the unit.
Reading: **5.64** mm
